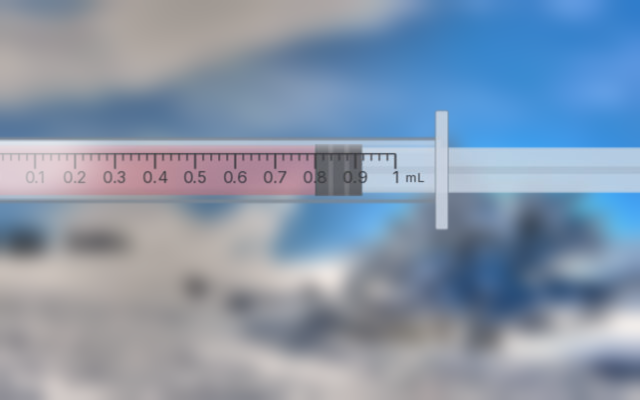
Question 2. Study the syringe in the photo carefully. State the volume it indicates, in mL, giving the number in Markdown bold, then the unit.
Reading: **0.8** mL
